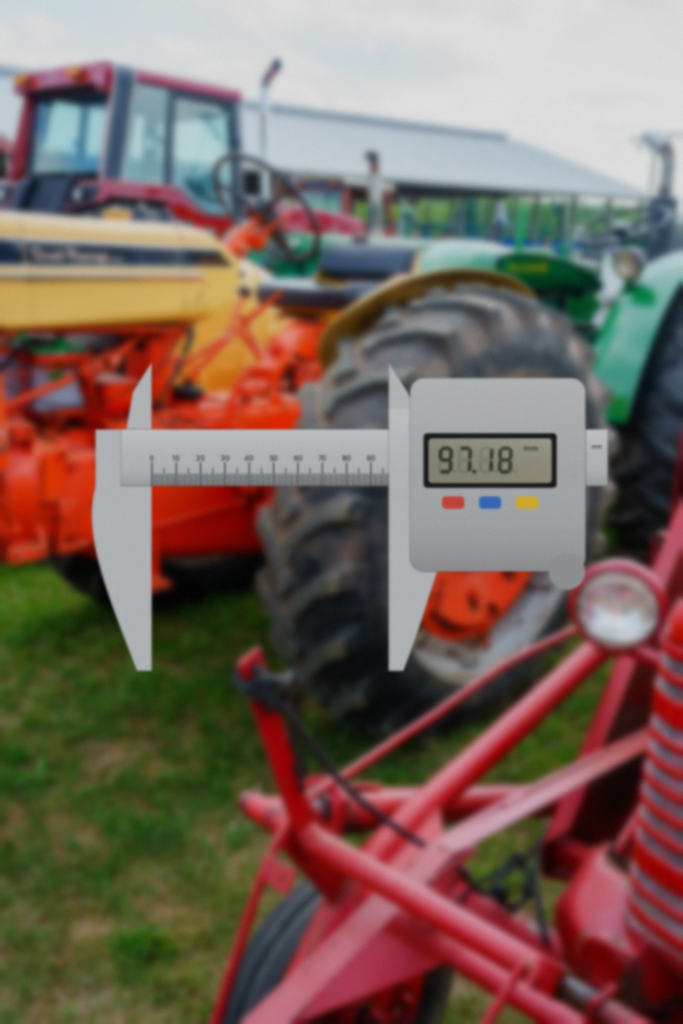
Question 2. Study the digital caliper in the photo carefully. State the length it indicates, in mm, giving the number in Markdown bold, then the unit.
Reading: **97.18** mm
